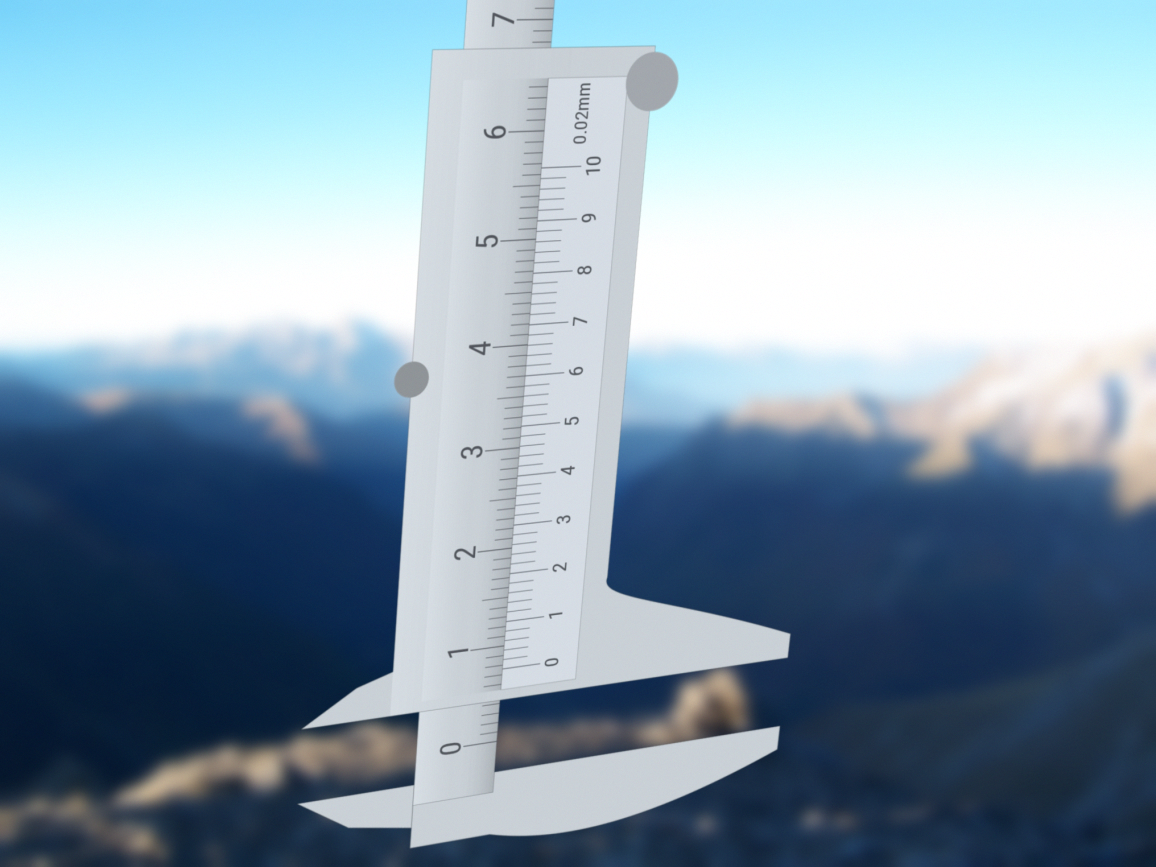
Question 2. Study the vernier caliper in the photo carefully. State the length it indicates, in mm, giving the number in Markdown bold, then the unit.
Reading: **7.6** mm
